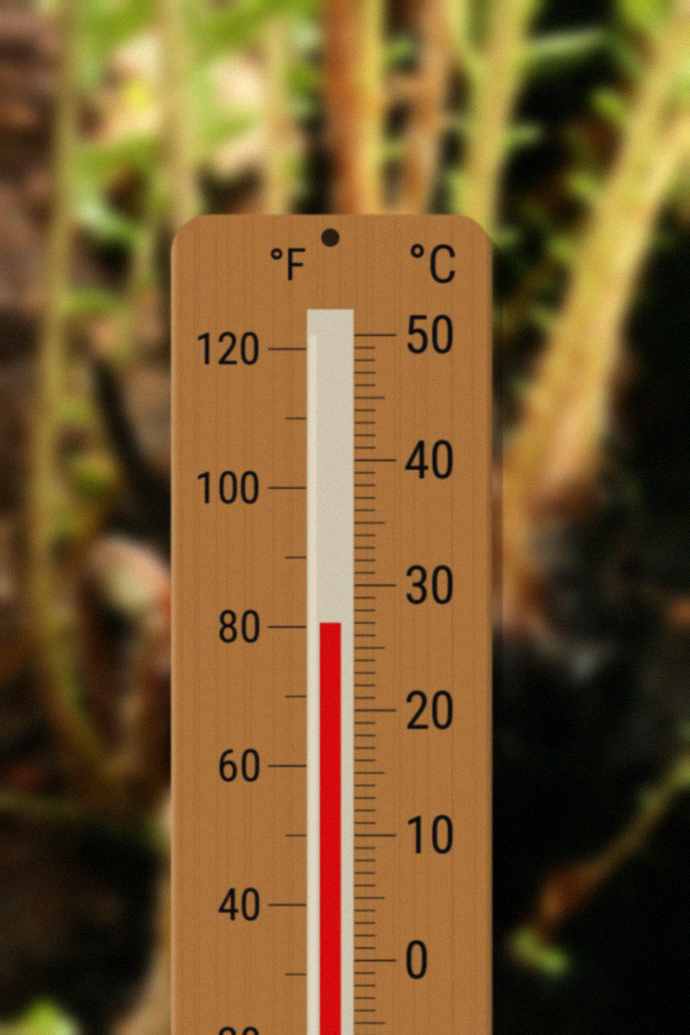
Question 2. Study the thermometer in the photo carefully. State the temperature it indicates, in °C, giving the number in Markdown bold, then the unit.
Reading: **27** °C
